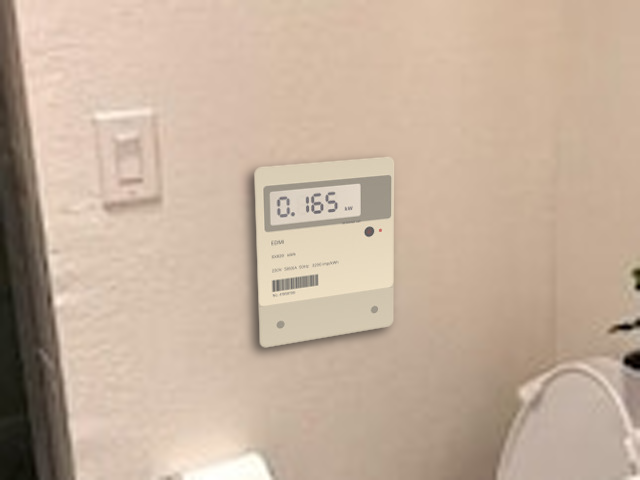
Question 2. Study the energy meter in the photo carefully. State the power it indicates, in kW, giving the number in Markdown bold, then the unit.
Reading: **0.165** kW
